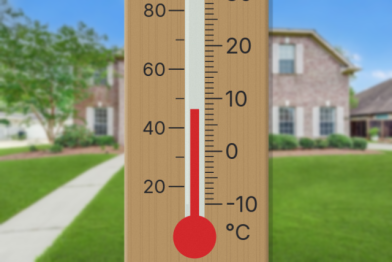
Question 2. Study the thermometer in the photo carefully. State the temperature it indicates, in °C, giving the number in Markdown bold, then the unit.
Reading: **8** °C
